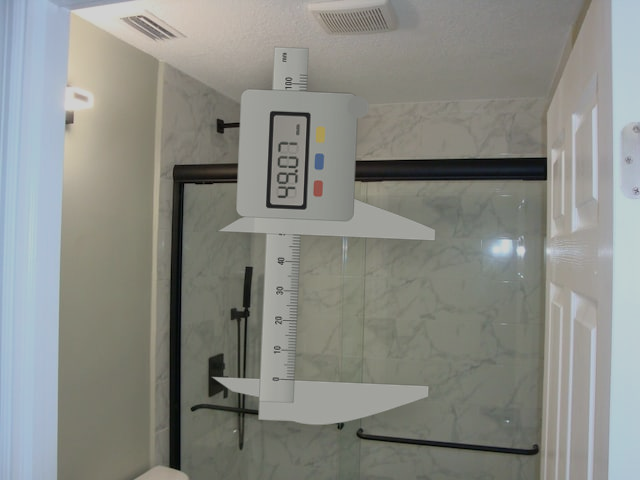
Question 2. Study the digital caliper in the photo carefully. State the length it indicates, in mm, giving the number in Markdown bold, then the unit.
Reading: **49.07** mm
